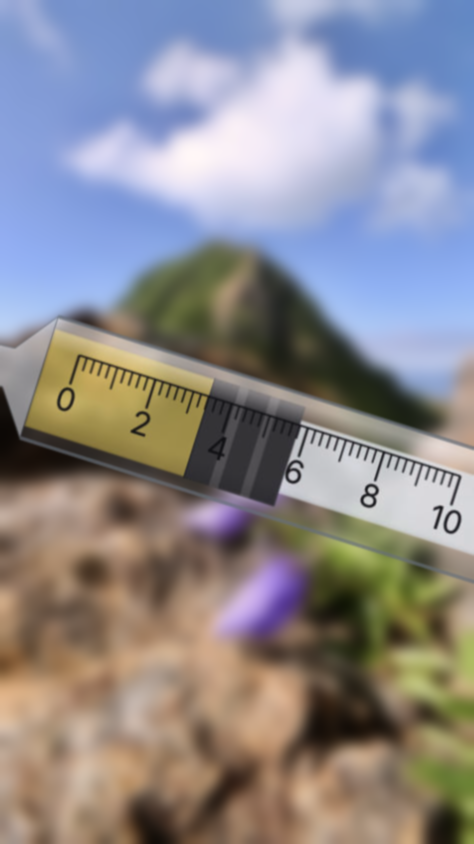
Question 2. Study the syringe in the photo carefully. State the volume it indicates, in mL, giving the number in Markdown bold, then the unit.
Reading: **3.4** mL
